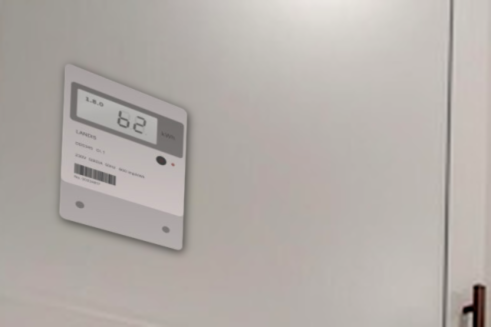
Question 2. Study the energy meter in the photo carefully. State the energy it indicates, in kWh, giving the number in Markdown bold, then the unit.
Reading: **62** kWh
